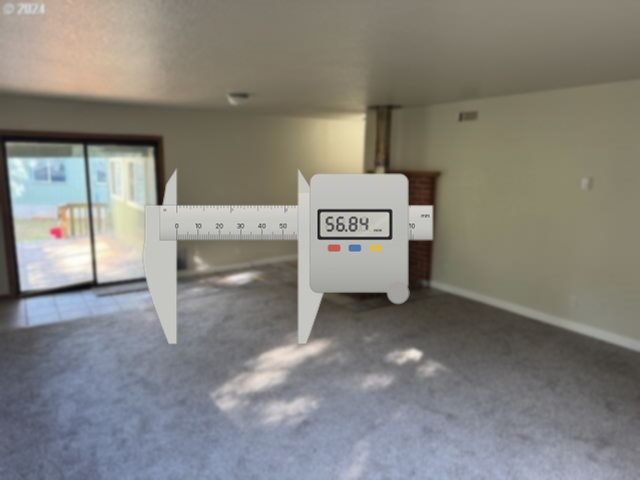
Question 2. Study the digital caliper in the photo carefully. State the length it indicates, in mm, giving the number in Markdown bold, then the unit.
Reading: **56.84** mm
